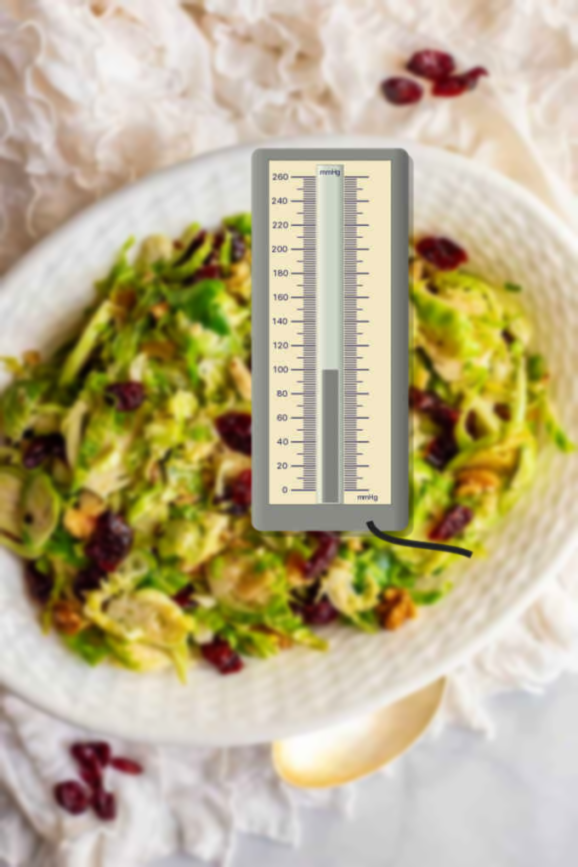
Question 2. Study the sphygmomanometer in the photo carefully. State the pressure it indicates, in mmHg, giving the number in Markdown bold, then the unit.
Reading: **100** mmHg
